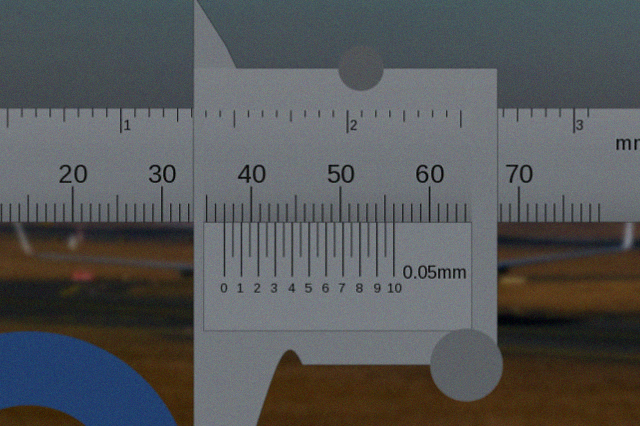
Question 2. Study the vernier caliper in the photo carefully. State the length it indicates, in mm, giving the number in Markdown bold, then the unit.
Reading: **37.0** mm
